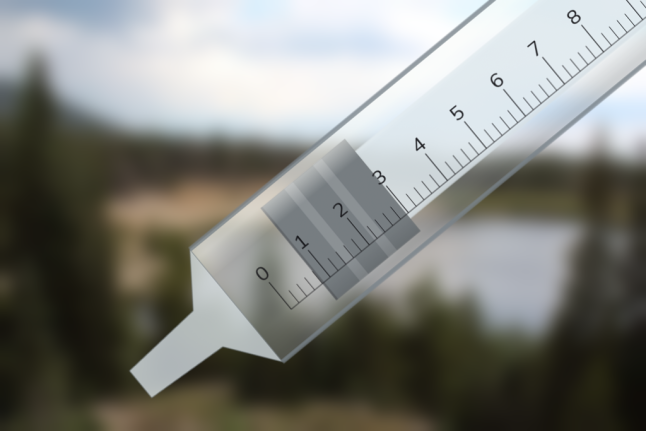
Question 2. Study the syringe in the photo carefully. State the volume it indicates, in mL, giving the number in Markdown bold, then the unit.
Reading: **0.8** mL
